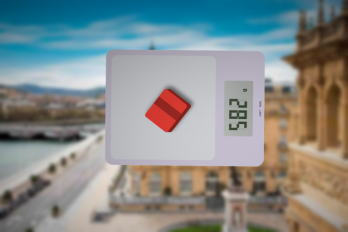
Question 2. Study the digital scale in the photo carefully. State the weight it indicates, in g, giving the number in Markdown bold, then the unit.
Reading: **582** g
